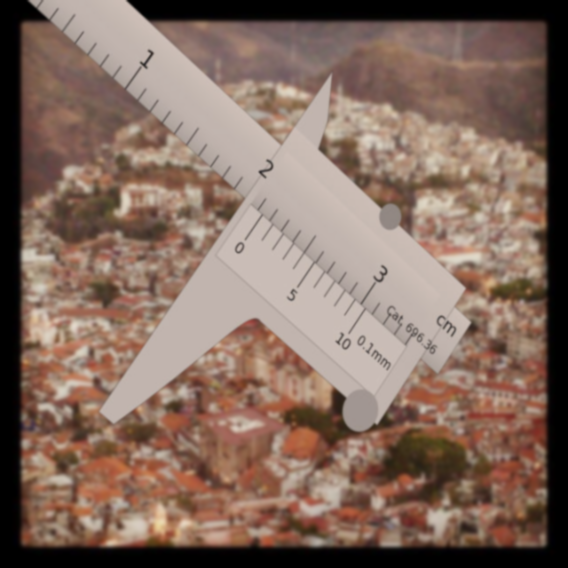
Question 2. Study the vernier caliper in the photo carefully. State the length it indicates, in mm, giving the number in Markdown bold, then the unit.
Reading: **21.4** mm
